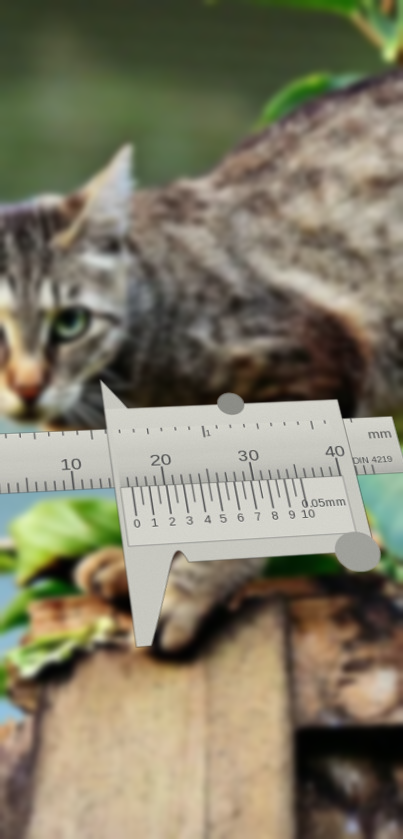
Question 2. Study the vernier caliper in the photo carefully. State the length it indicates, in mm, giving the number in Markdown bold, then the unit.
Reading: **16.4** mm
